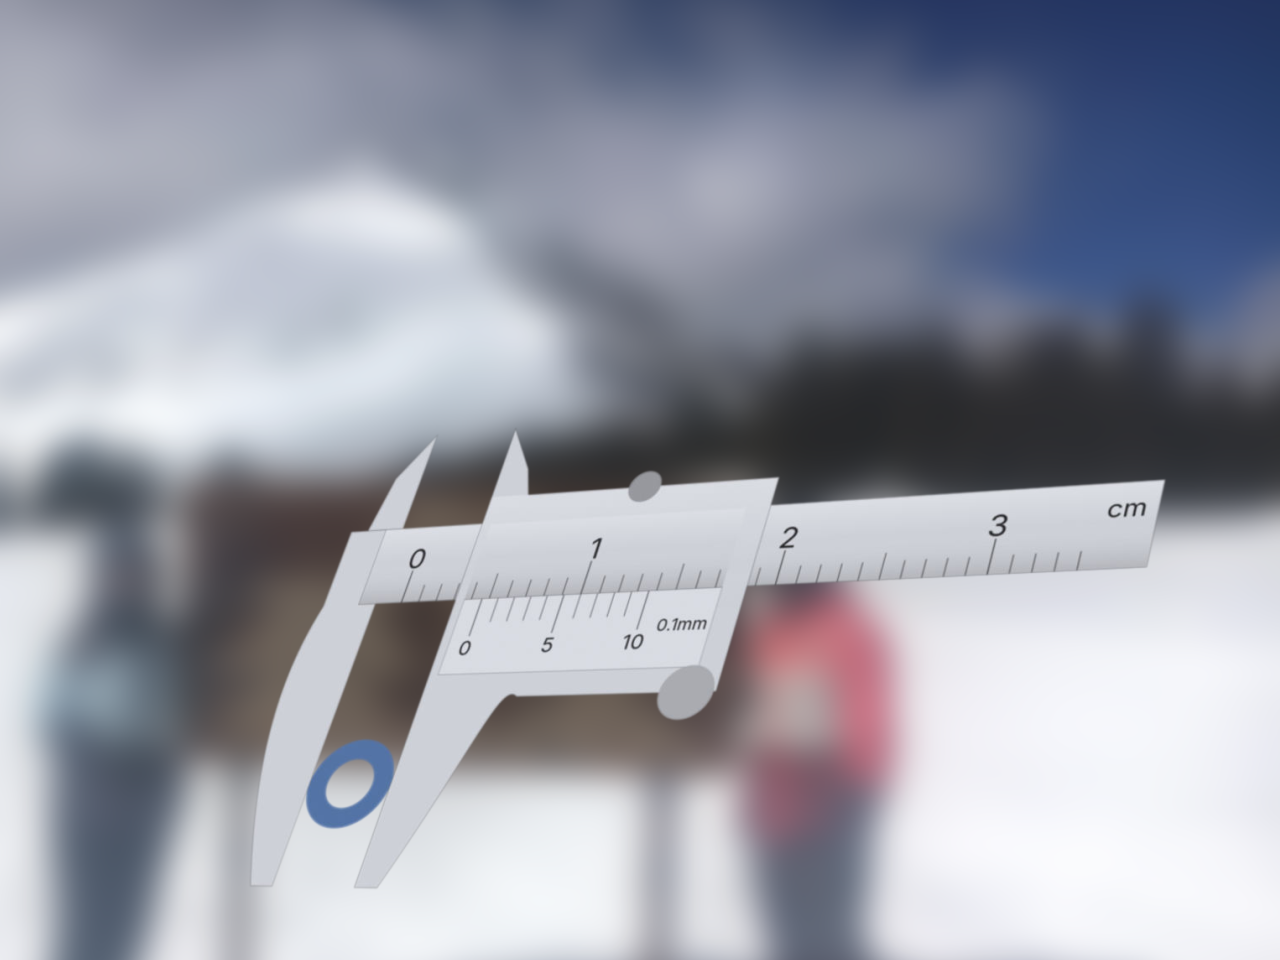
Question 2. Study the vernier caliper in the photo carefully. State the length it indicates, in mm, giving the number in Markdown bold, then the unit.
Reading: **4.6** mm
